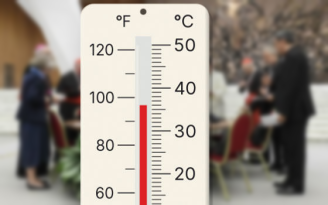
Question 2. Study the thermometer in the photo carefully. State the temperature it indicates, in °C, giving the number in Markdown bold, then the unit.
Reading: **36** °C
